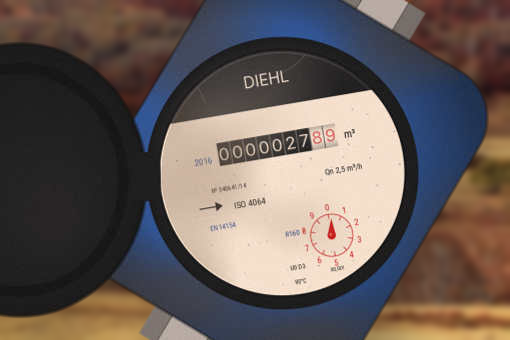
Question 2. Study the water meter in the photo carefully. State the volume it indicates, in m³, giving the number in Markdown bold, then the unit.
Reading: **27.890** m³
